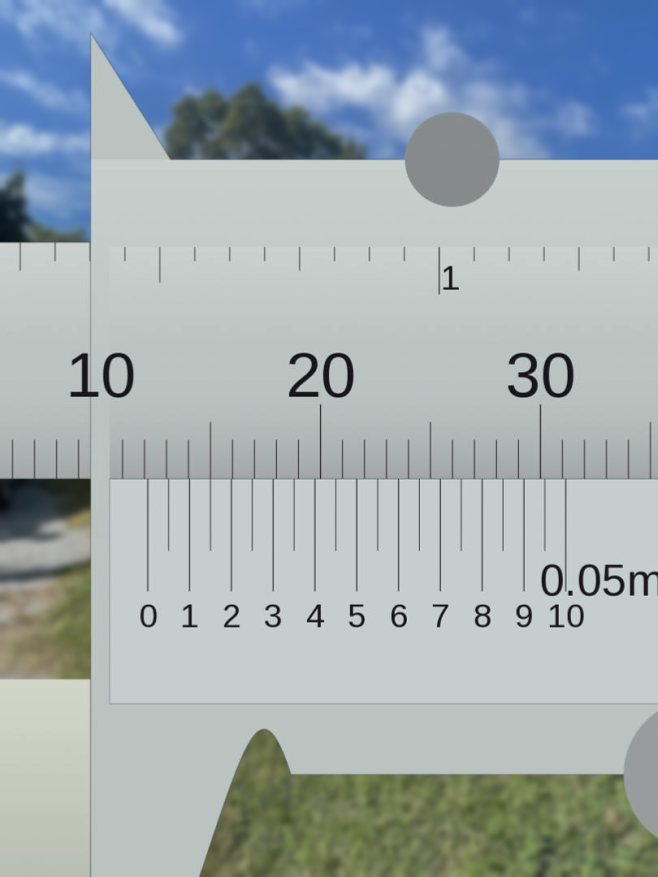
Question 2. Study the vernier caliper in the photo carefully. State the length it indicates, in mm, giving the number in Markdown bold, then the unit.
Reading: **12.15** mm
